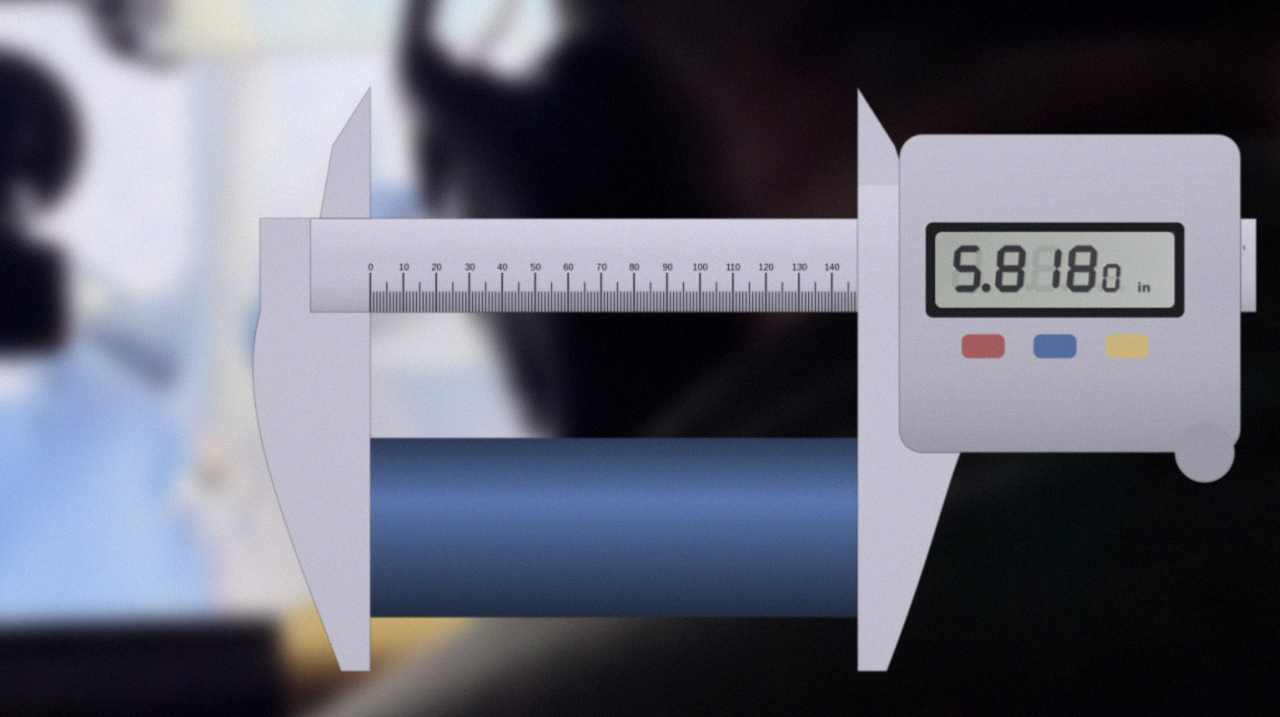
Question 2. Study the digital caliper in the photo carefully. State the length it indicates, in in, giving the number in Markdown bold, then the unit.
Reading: **5.8180** in
